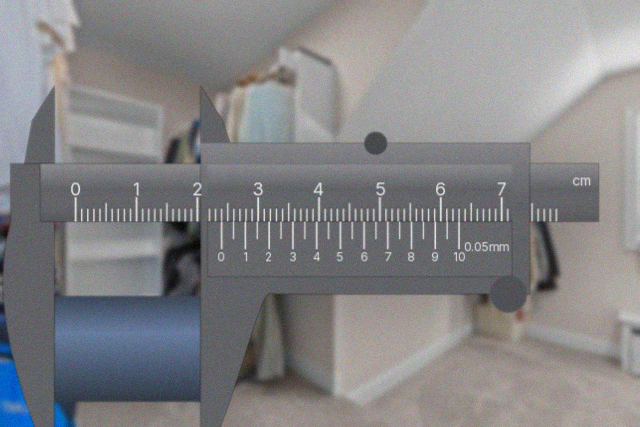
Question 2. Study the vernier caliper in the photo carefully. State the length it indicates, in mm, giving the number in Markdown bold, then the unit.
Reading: **24.0** mm
